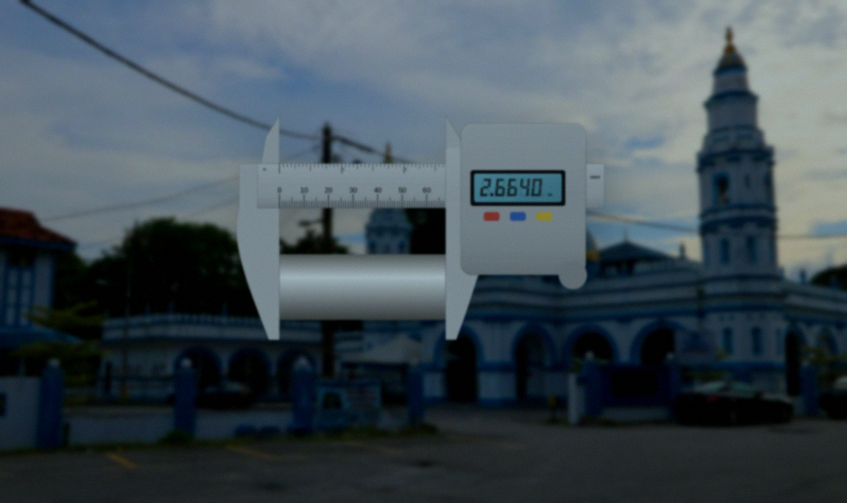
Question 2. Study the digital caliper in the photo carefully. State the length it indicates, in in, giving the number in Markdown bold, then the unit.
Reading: **2.6640** in
